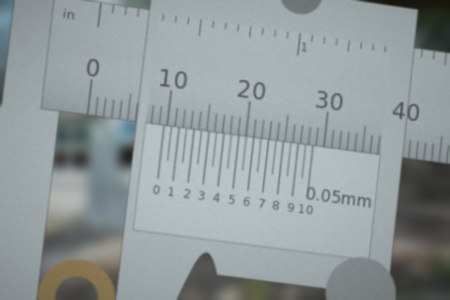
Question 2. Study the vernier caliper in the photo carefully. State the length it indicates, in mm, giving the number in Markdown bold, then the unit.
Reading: **9.6** mm
